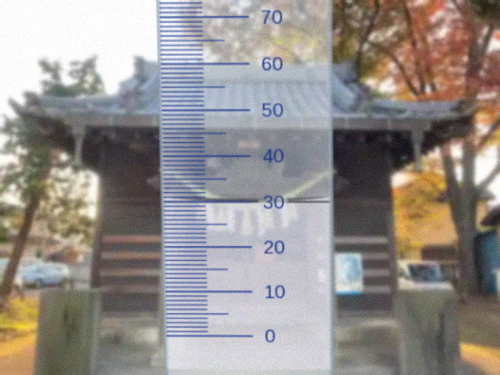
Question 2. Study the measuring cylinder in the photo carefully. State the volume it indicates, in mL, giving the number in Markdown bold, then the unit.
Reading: **30** mL
